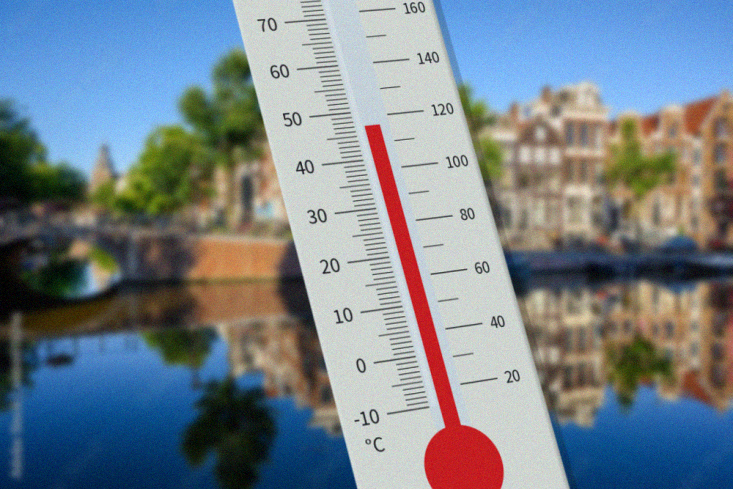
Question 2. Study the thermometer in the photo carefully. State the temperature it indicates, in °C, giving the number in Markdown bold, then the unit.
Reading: **47** °C
